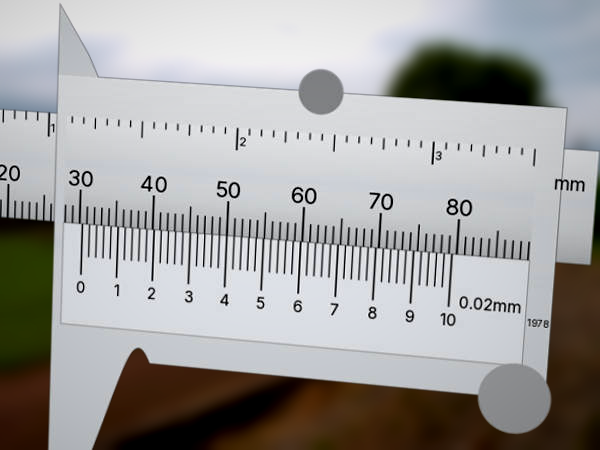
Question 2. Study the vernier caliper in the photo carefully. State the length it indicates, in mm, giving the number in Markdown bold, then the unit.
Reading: **30.4** mm
